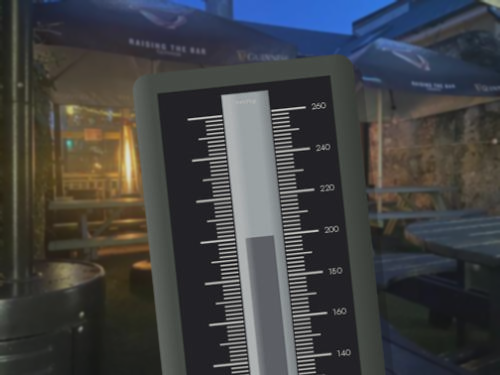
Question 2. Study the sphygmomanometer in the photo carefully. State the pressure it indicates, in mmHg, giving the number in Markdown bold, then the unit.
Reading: **200** mmHg
